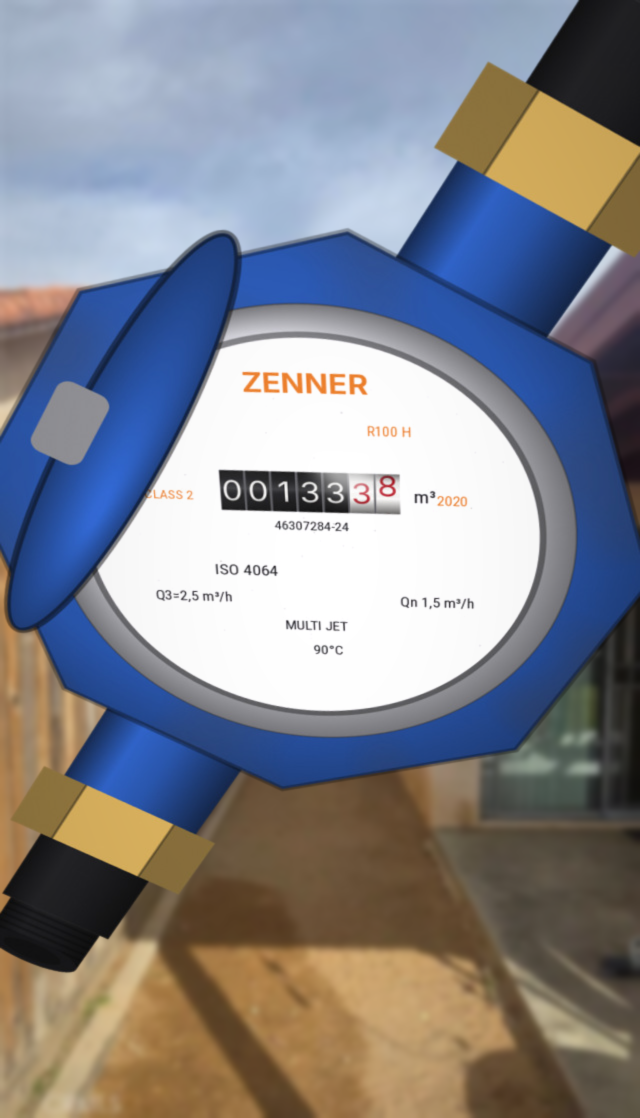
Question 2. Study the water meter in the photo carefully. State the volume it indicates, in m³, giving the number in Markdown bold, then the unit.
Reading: **133.38** m³
